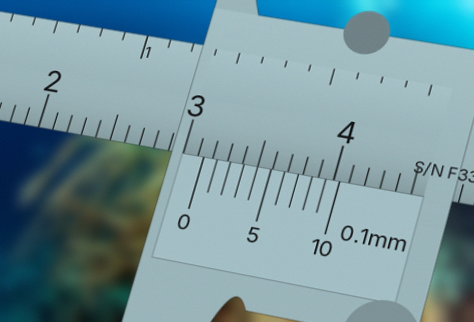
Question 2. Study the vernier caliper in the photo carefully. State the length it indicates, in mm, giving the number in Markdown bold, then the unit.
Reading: **31.4** mm
